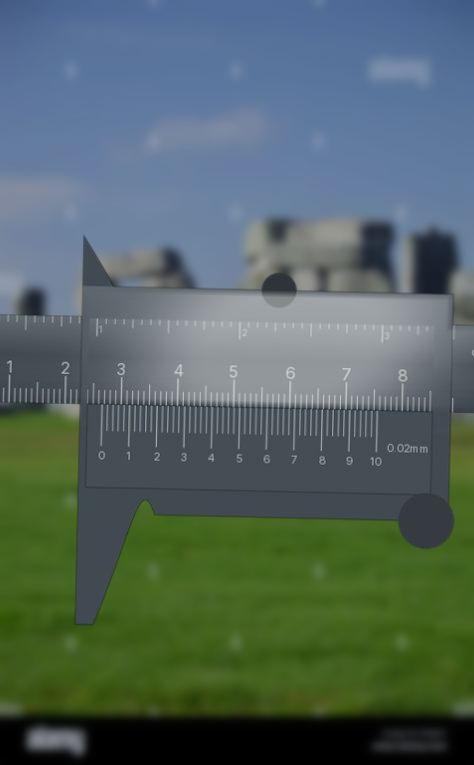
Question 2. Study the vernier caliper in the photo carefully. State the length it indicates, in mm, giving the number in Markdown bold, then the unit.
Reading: **26.6** mm
